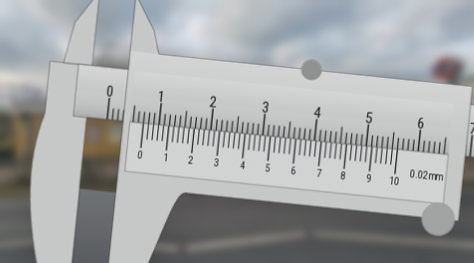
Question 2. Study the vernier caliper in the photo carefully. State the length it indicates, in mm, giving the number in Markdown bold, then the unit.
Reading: **7.0** mm
